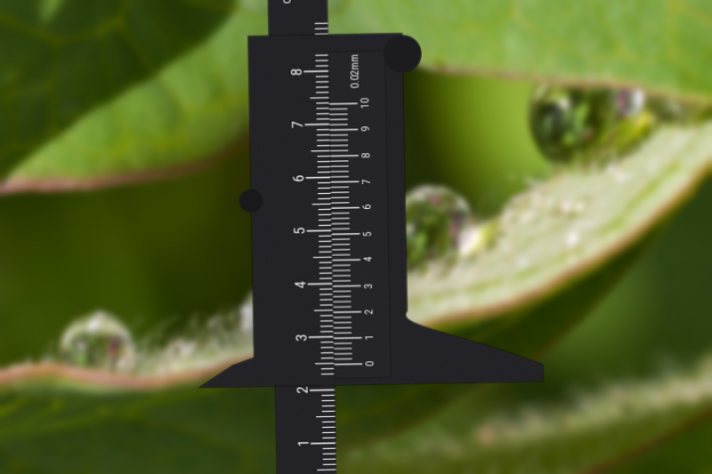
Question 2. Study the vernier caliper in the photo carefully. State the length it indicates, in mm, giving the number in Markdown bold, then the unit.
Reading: **24.8** mm
